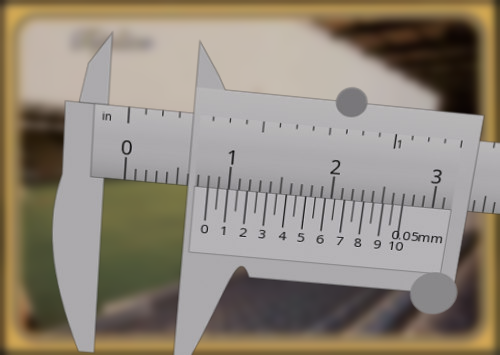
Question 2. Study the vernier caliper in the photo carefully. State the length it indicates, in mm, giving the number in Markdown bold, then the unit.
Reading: **8.0** mm
